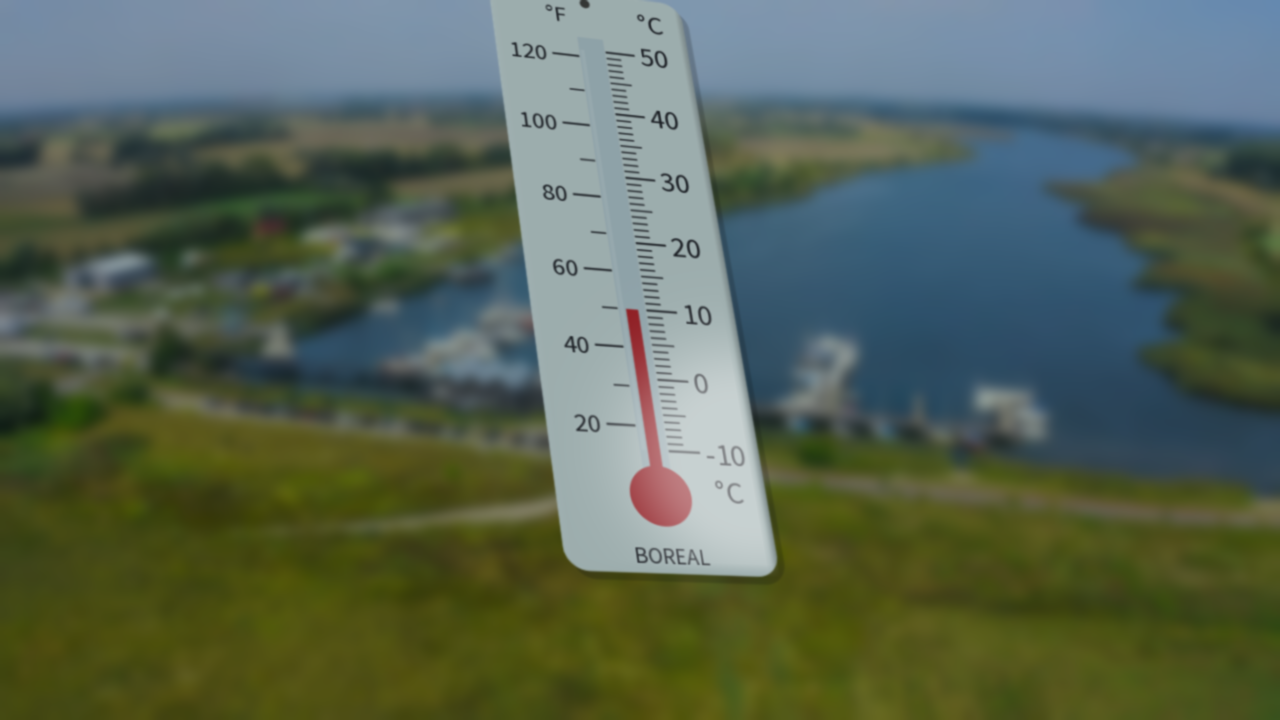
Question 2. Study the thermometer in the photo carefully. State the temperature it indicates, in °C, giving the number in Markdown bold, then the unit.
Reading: **10** °C
